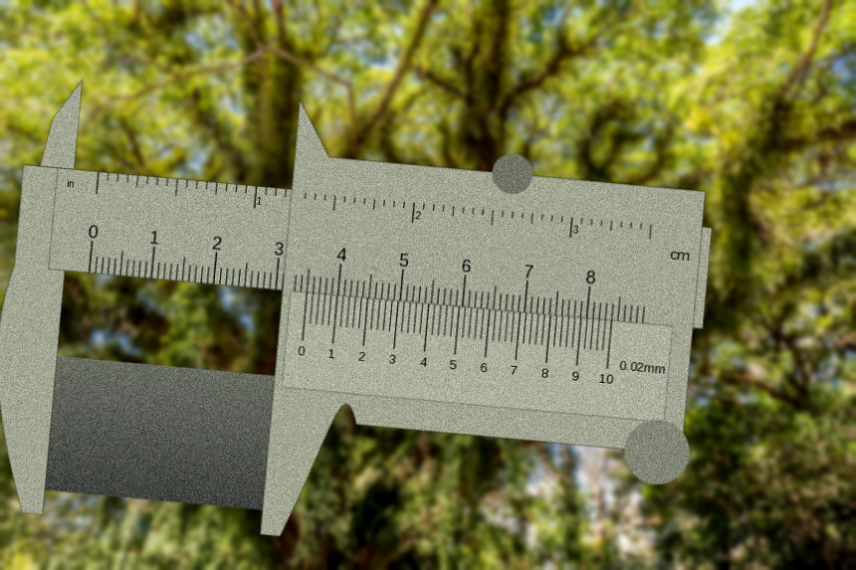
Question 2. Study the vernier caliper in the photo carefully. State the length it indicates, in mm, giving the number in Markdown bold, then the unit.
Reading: **35.0** mm
